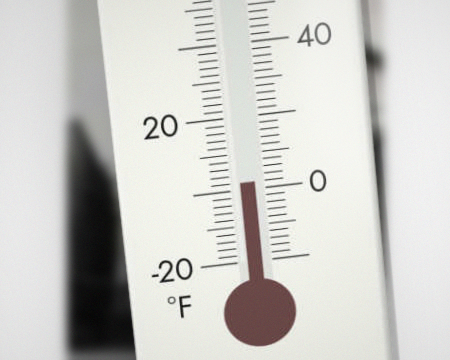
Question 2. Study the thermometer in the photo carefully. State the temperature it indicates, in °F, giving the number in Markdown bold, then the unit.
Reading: **2** °F
